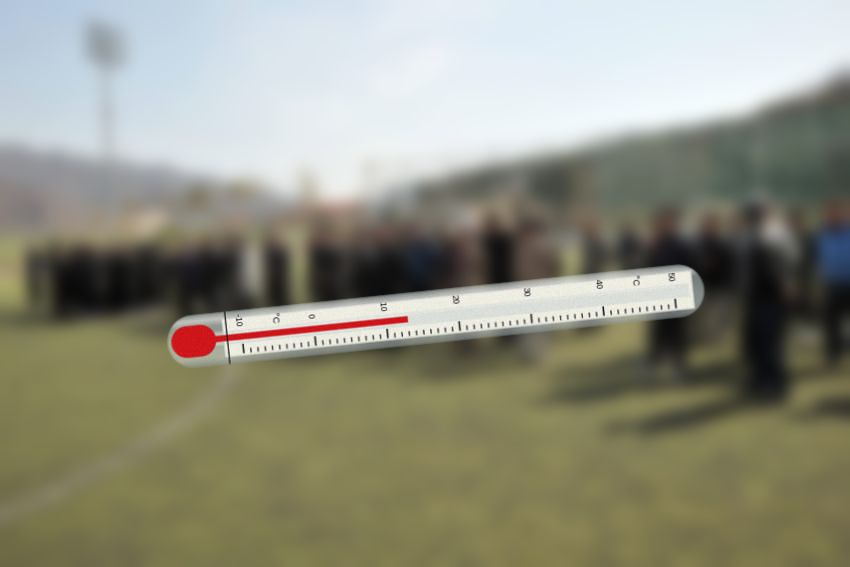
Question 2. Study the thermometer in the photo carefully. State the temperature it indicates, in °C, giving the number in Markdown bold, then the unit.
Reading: **13** °C
